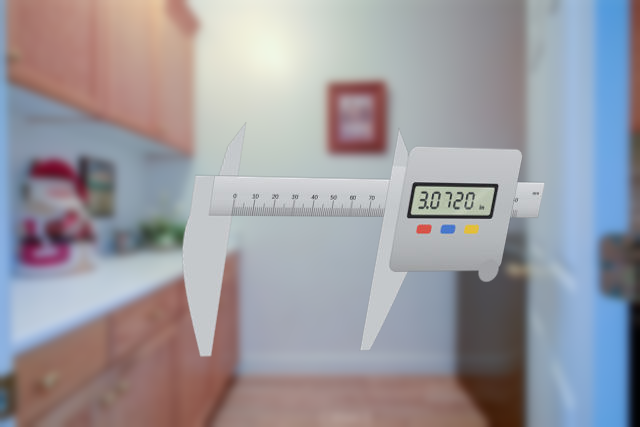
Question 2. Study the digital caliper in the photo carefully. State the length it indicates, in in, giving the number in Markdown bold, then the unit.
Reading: **3.0720** in
